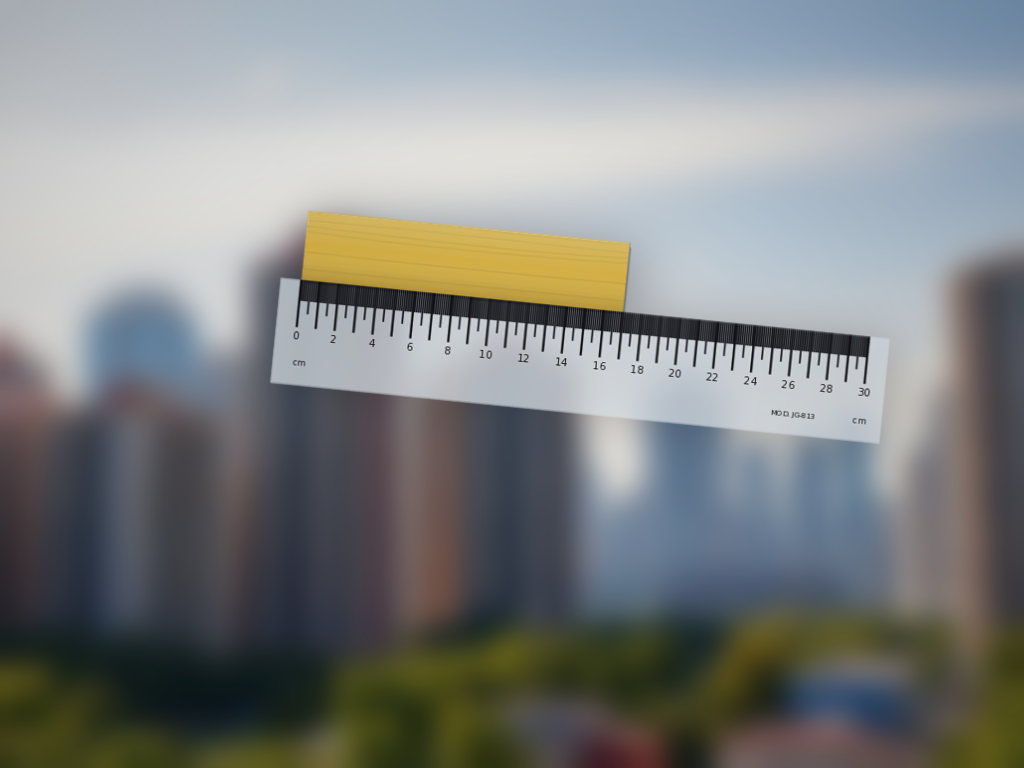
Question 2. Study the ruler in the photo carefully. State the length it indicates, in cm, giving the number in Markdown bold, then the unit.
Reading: **17** cm
